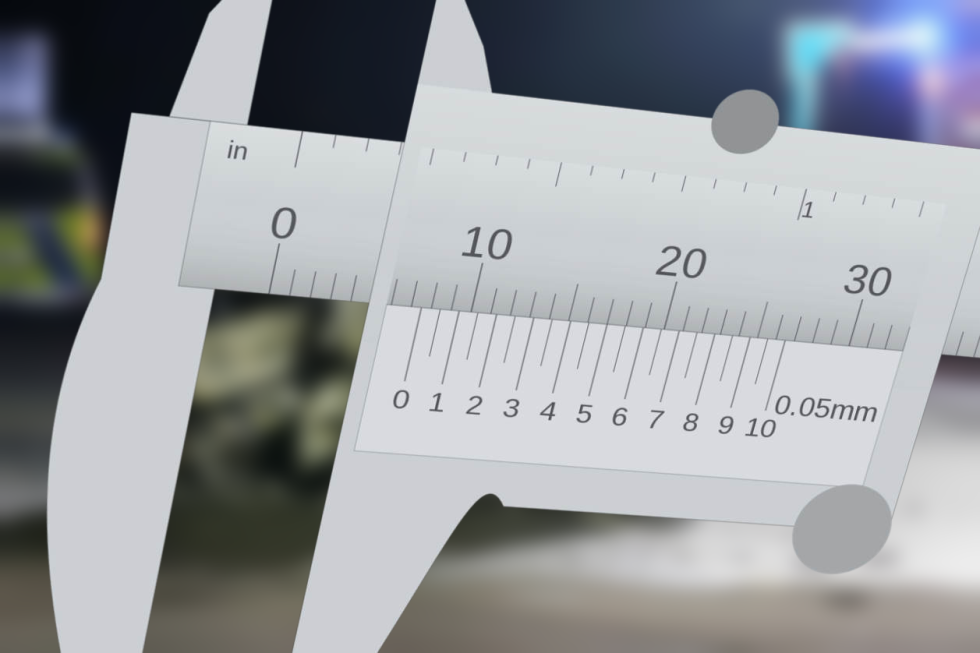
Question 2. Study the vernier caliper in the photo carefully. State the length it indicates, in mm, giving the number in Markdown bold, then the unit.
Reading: **7.5** mm
